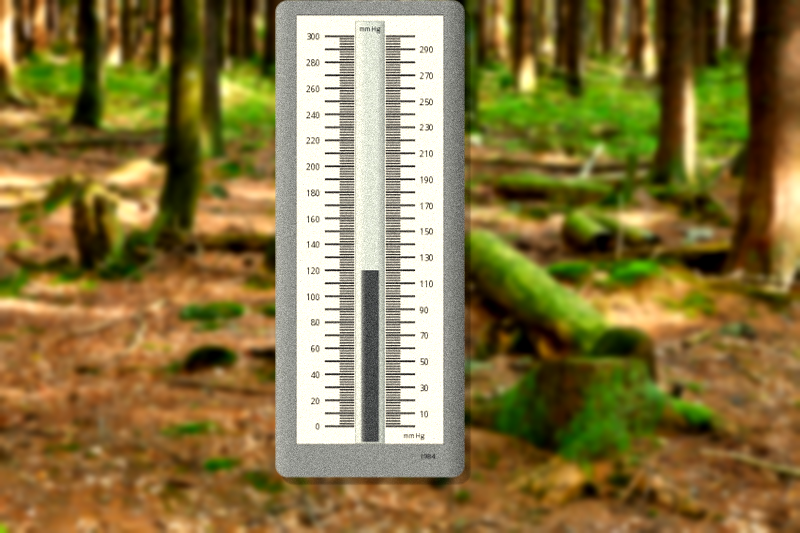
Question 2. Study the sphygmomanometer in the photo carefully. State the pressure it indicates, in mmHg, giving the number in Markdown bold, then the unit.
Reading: **120** mmHg
